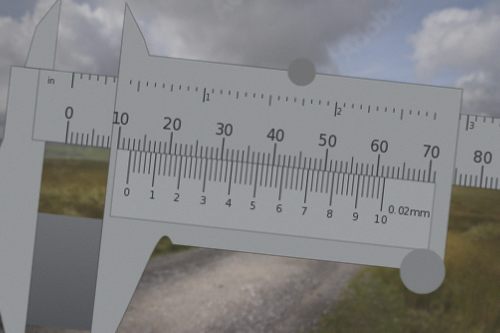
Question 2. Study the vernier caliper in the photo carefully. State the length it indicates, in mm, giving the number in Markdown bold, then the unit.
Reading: **12.5** mm
